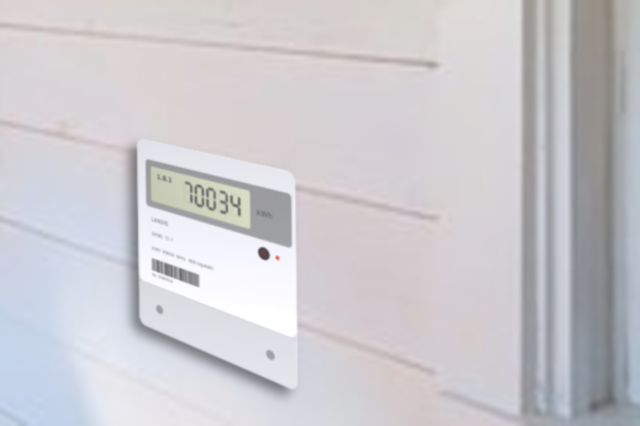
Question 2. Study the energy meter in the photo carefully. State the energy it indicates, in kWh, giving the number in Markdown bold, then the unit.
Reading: **70034** kWh
